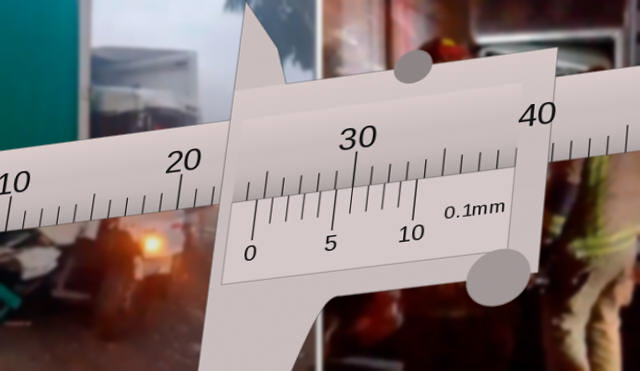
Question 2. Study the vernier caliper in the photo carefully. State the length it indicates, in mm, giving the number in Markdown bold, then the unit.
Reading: **24.6** mm
